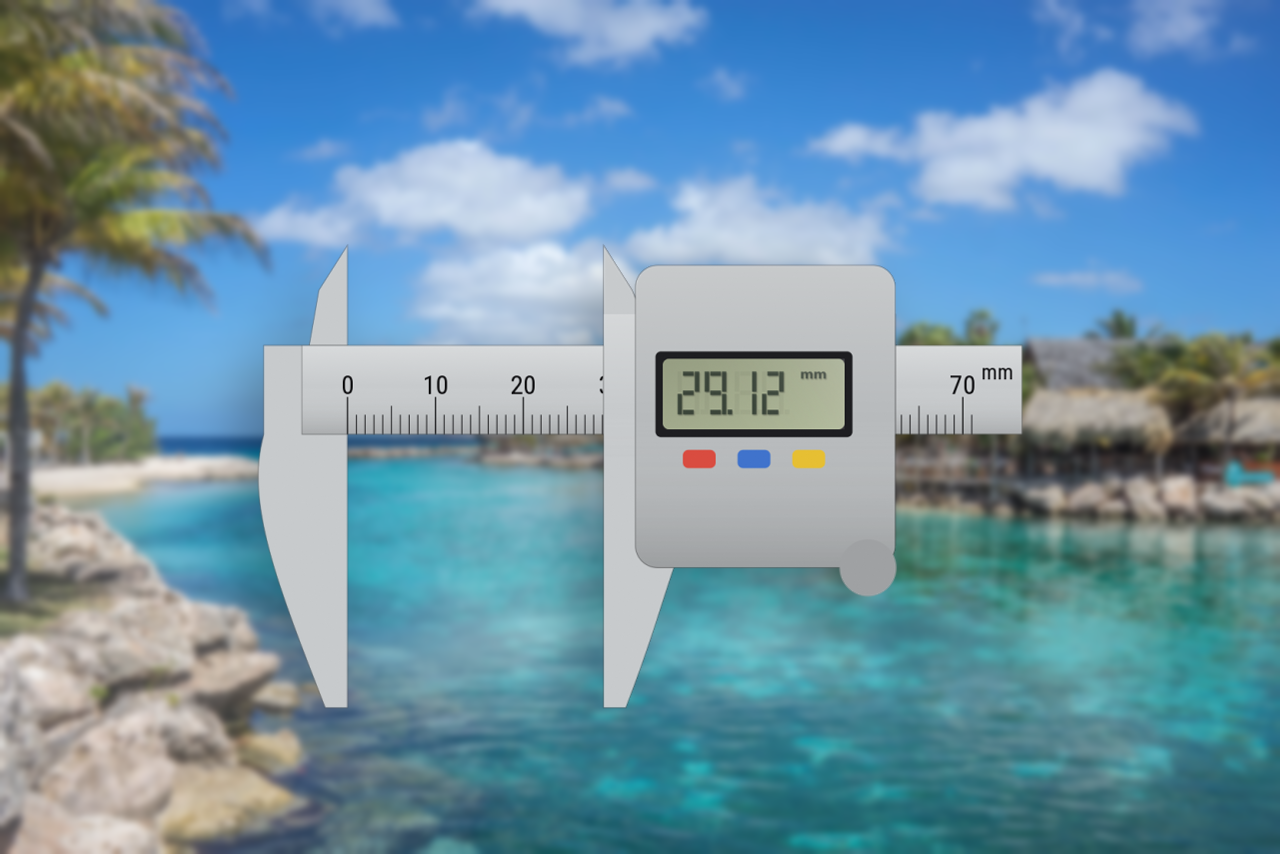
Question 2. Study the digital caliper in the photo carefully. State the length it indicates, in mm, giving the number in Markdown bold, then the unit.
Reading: **29.12** mm
